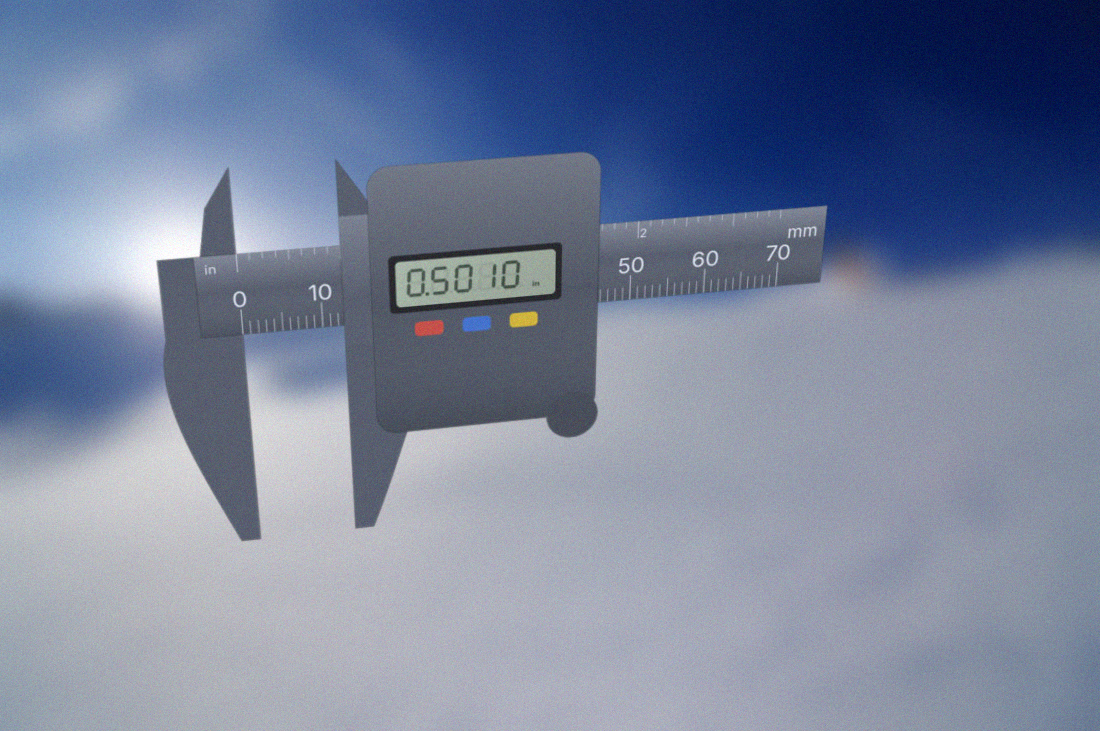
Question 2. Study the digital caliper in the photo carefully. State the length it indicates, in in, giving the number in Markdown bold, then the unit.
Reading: **0.5010** in
